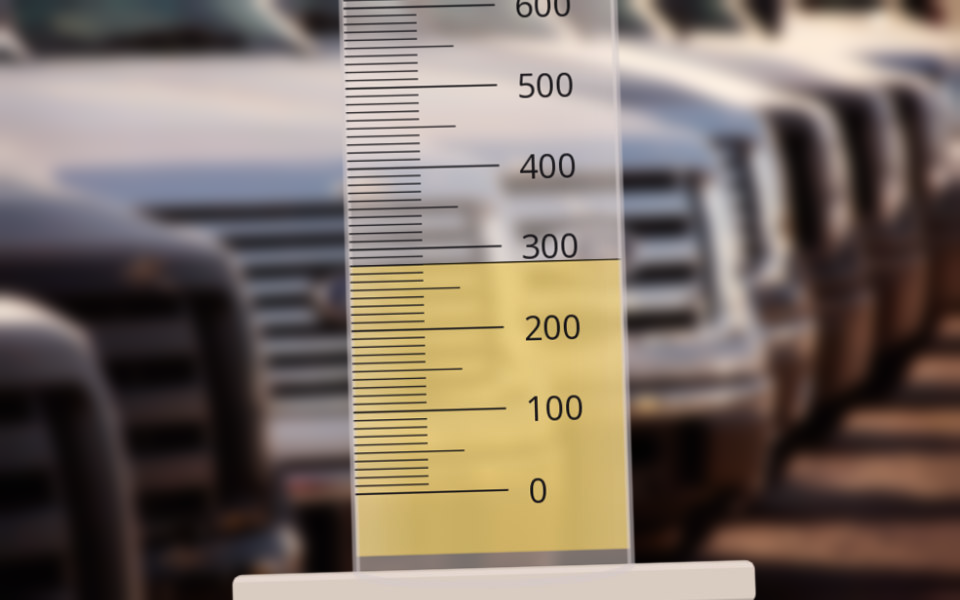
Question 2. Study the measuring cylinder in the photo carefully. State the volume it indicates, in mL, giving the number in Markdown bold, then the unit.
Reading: **280** mL
